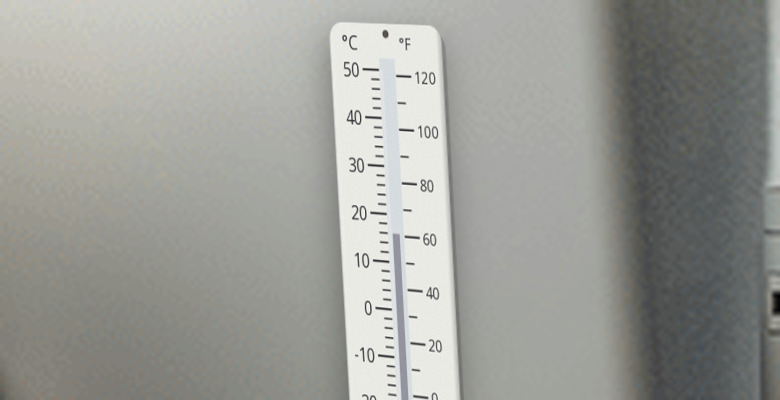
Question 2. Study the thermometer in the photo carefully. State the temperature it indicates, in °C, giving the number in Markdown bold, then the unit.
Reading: **16** °C
